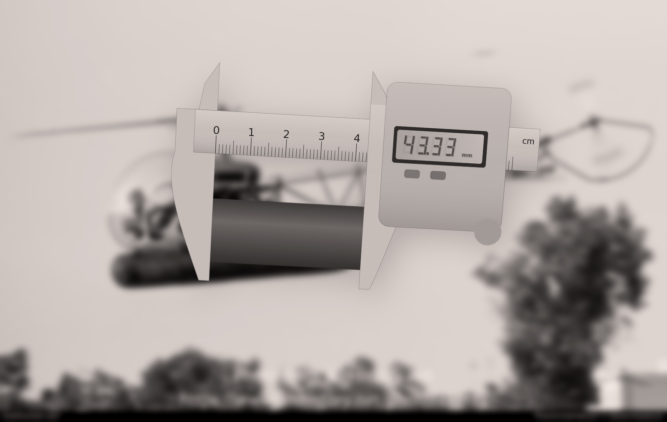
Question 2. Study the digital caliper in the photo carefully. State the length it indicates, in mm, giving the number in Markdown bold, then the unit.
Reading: **43.33** mm
